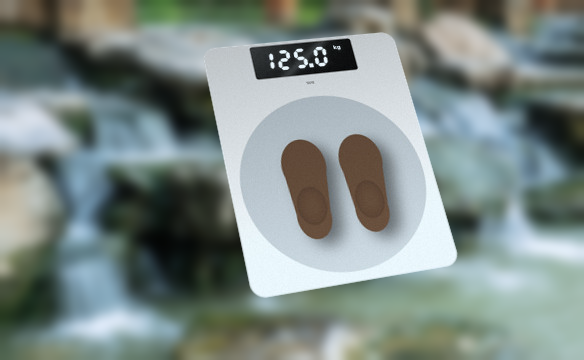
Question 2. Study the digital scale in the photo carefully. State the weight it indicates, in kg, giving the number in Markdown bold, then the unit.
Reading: **125.0** kg
